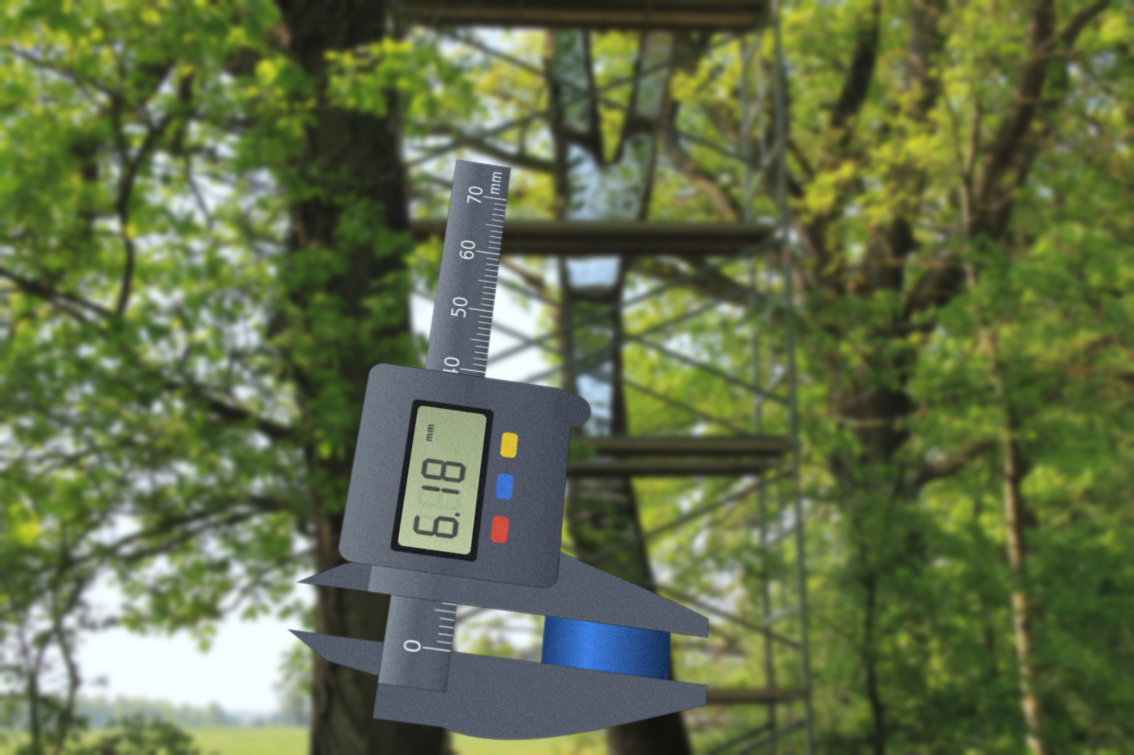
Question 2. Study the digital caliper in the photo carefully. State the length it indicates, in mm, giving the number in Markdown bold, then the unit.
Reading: **6.18** mm
